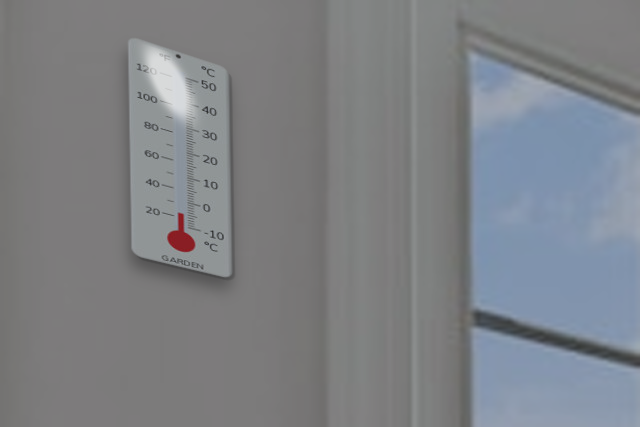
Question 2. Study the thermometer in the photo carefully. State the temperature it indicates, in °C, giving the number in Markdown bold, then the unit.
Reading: **-5** °C
